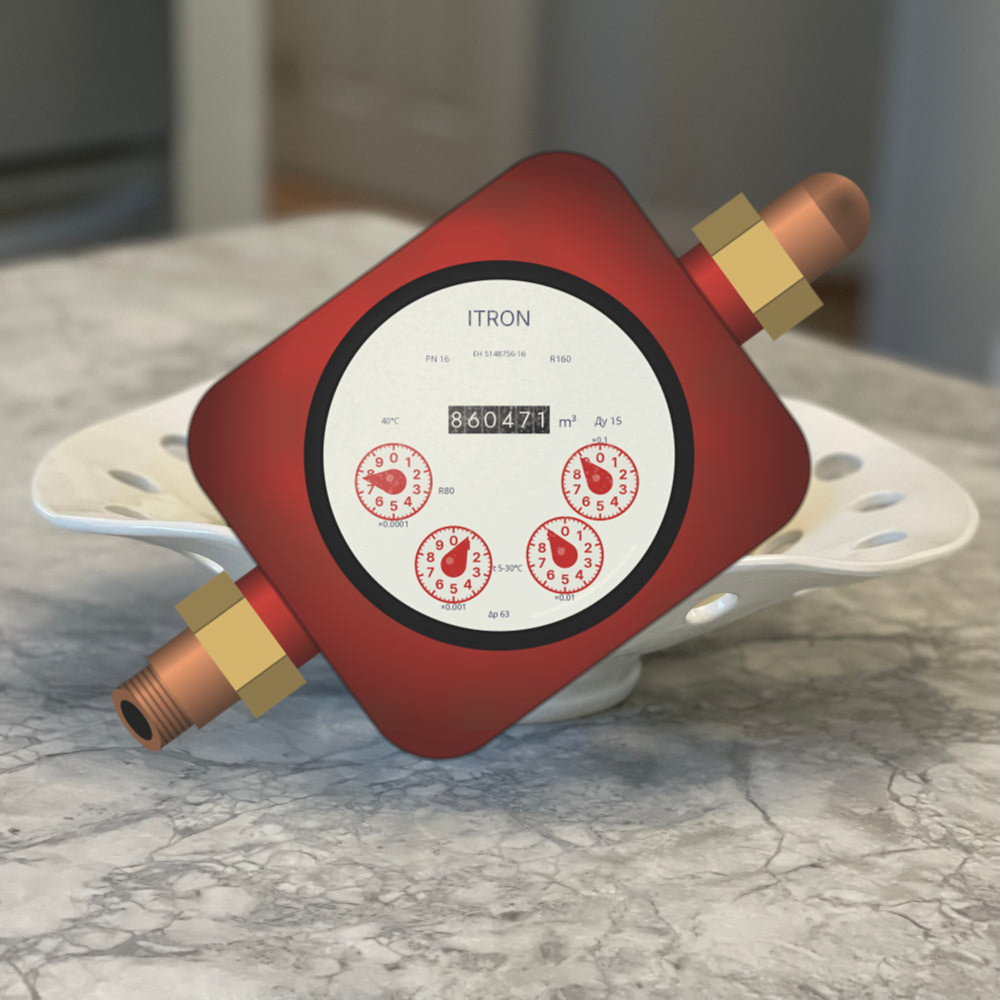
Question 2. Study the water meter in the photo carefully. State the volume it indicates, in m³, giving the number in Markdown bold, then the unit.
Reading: **860471.8907** m³
